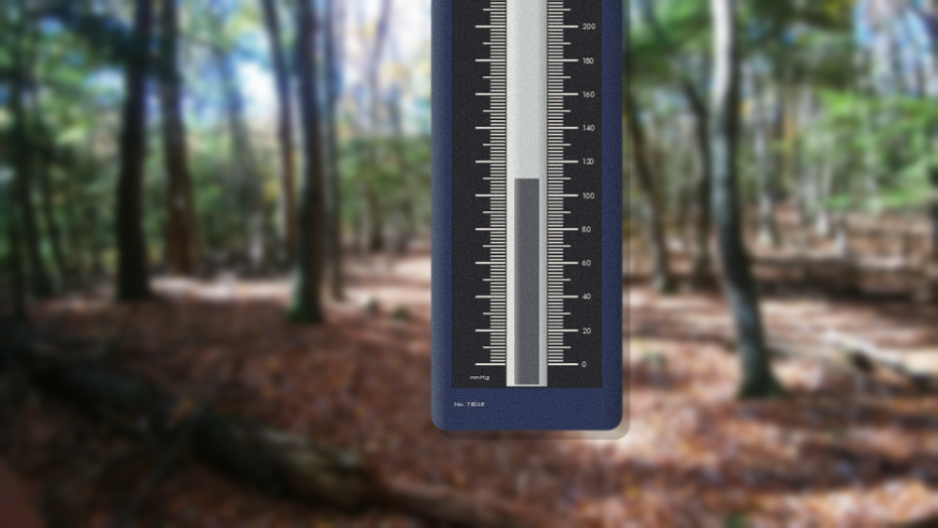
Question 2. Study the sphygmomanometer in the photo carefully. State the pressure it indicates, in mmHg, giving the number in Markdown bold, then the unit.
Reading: **110** mmHg
